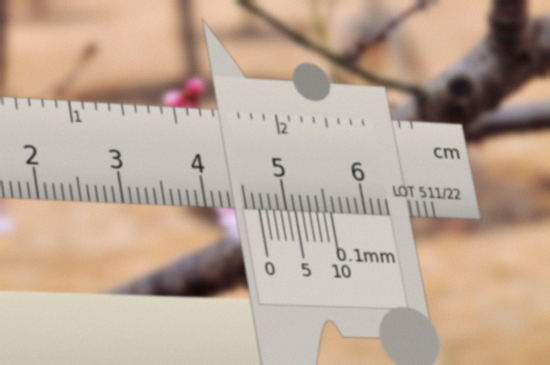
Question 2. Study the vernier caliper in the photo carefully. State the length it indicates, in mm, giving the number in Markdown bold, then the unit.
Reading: **46.6** mm
